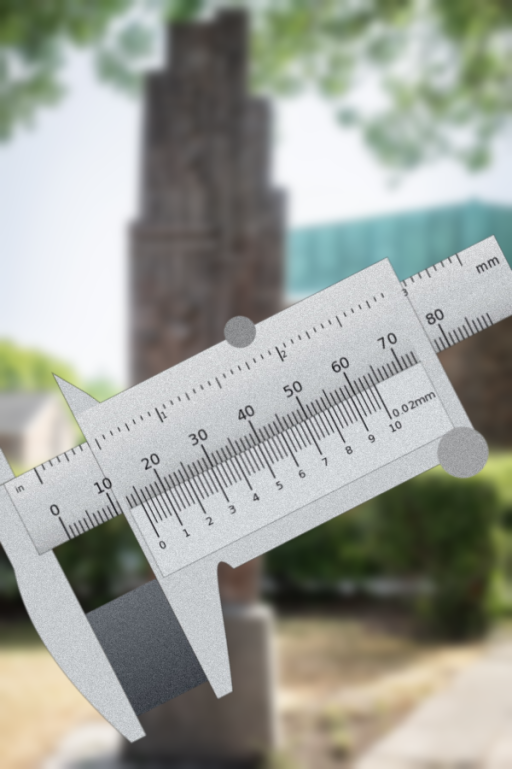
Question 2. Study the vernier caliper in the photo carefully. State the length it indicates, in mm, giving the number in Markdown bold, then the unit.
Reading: **15.0** mm
